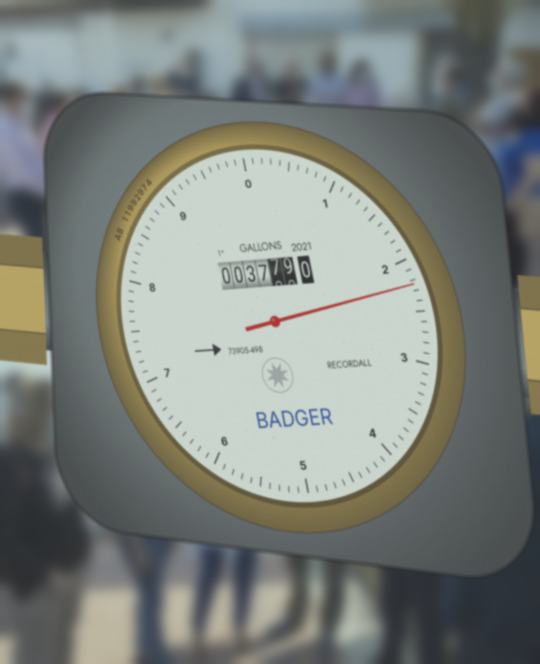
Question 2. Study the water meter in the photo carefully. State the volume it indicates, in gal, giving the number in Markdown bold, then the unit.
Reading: **37792.2** gal
